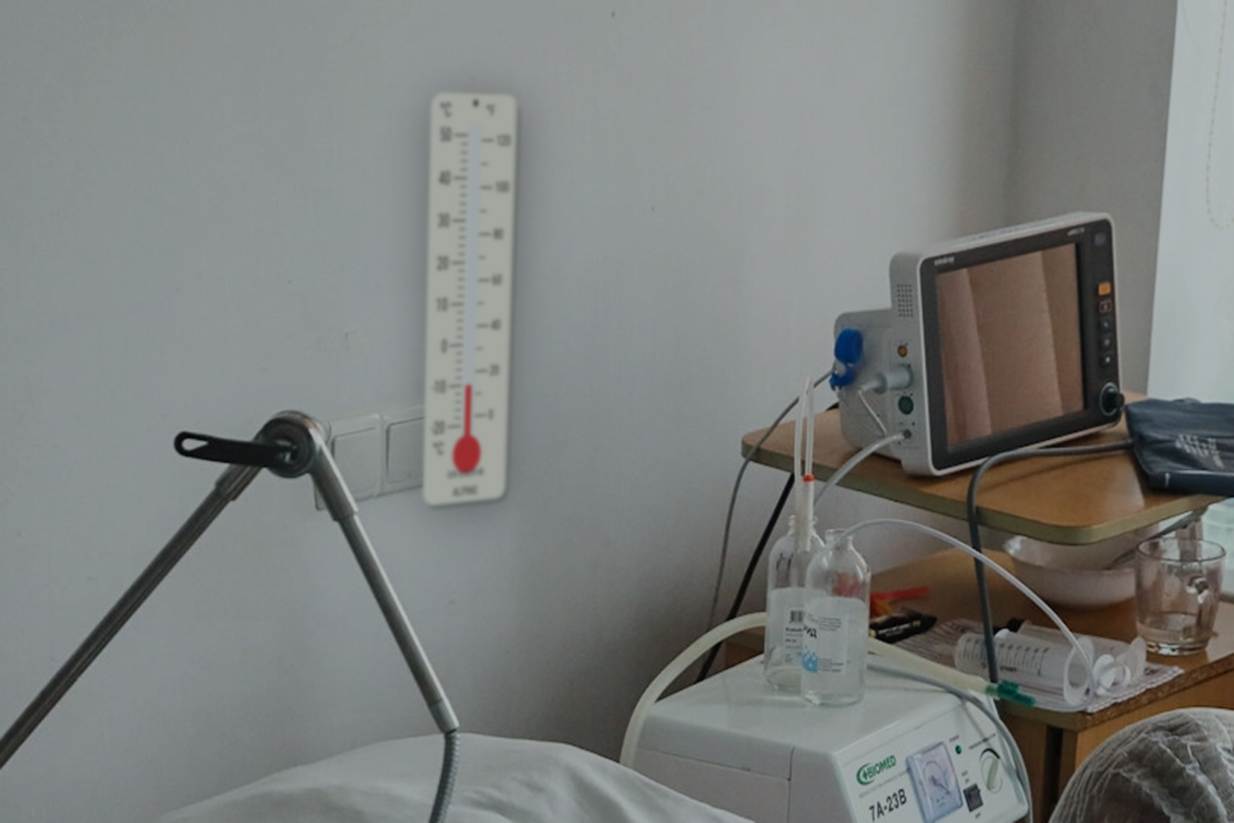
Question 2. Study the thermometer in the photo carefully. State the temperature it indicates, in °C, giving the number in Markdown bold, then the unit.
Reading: **-10** °C
